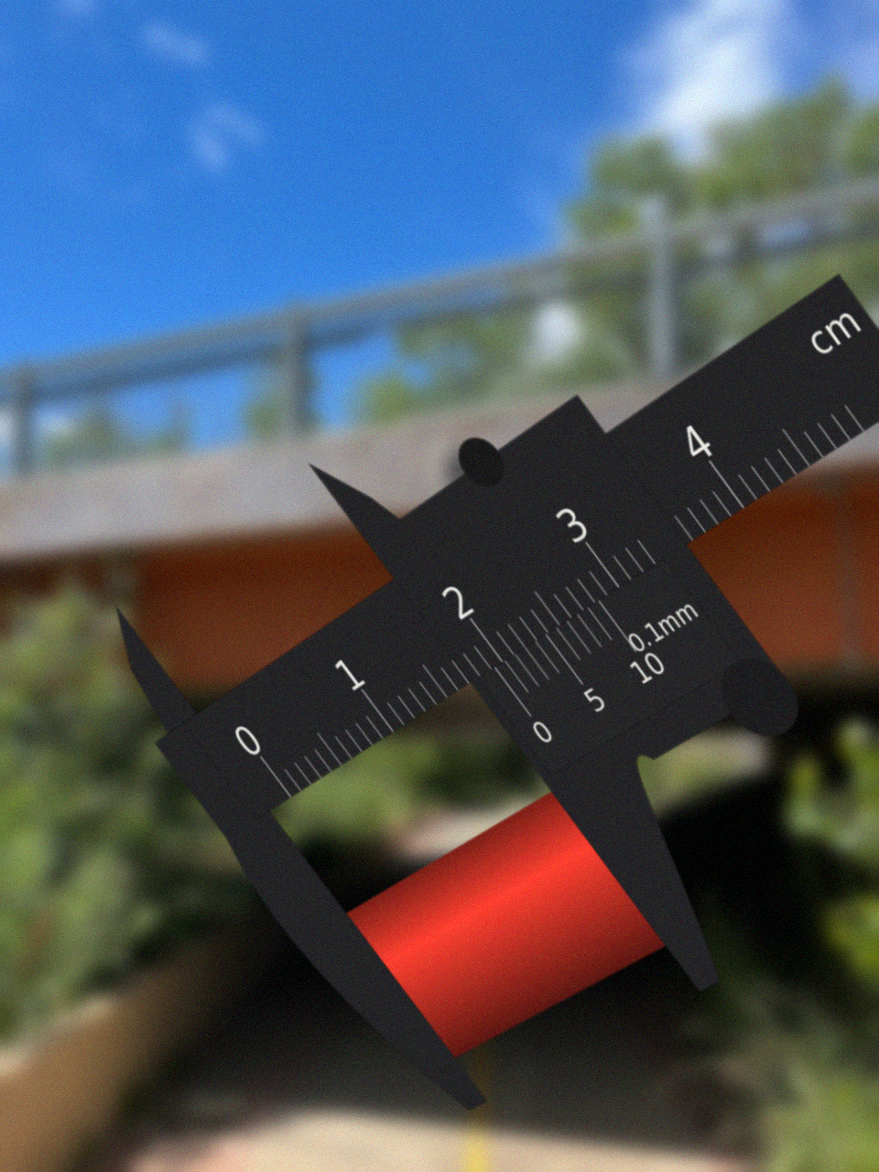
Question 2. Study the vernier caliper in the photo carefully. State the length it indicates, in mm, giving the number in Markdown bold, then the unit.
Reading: **19.3** mm
